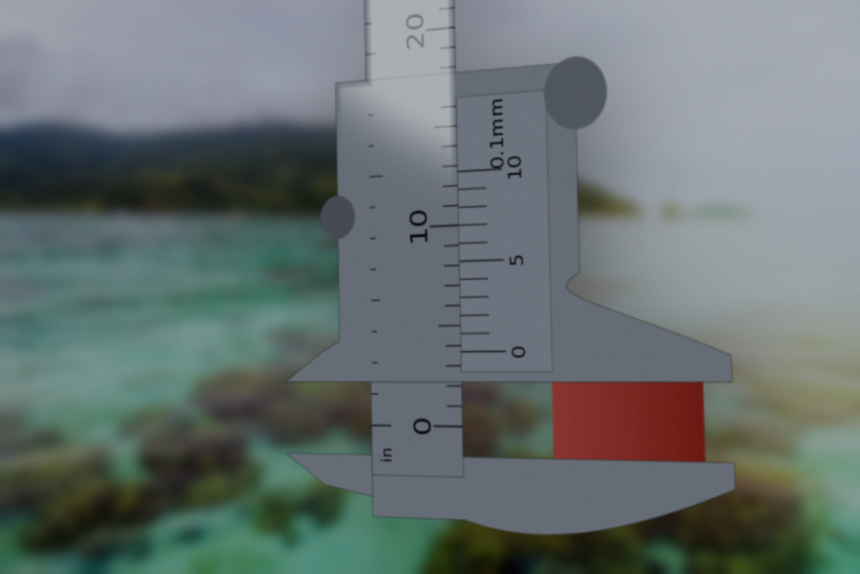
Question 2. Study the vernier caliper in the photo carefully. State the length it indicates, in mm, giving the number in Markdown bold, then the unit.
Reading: **3.7** mm
